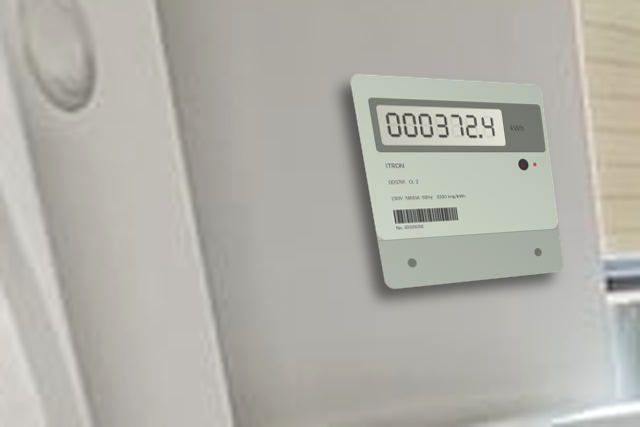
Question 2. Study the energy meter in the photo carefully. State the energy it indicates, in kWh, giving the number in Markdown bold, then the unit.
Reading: **372.4** kWh
